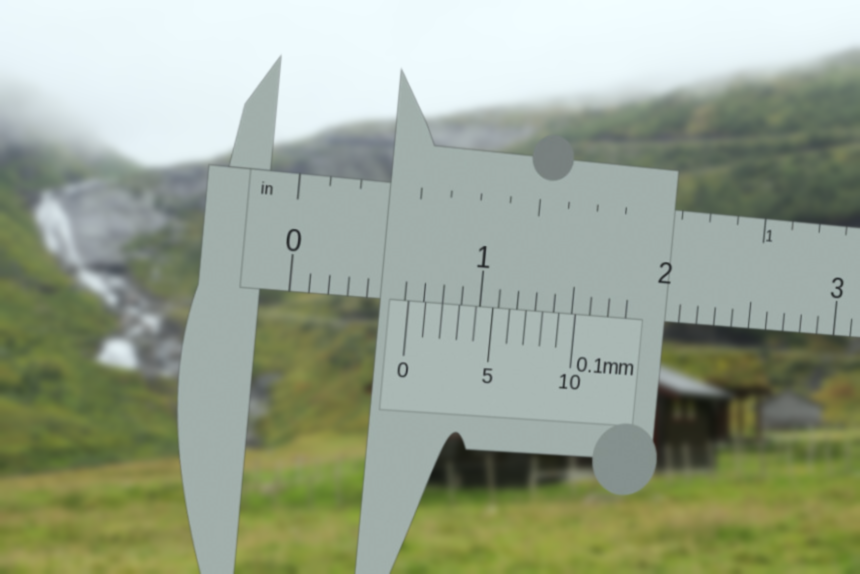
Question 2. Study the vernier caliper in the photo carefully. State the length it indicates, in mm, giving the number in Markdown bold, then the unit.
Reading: **6.2** mm
